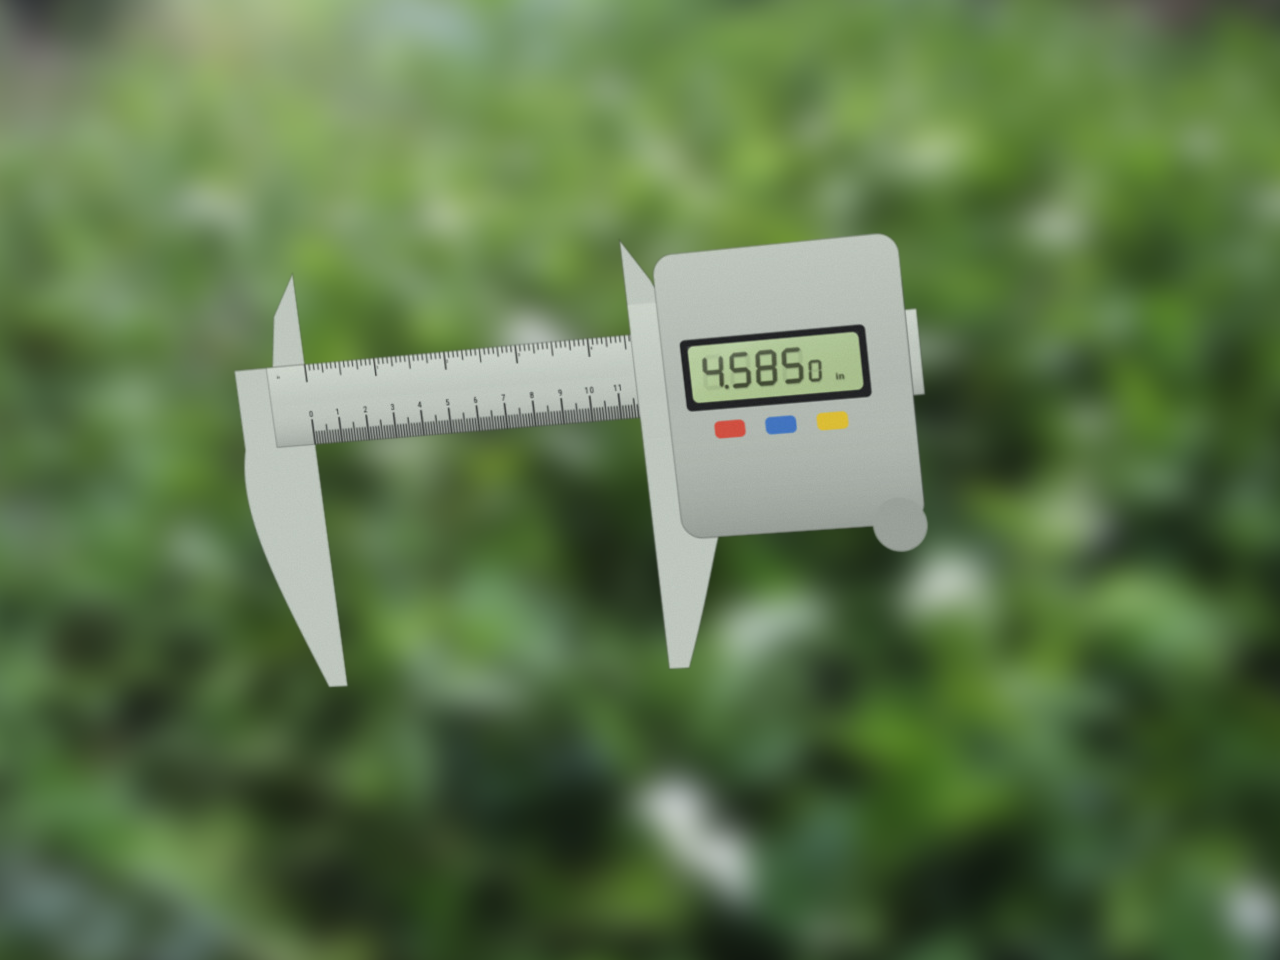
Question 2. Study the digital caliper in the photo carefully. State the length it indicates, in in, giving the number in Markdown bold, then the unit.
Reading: **4.5850** in
